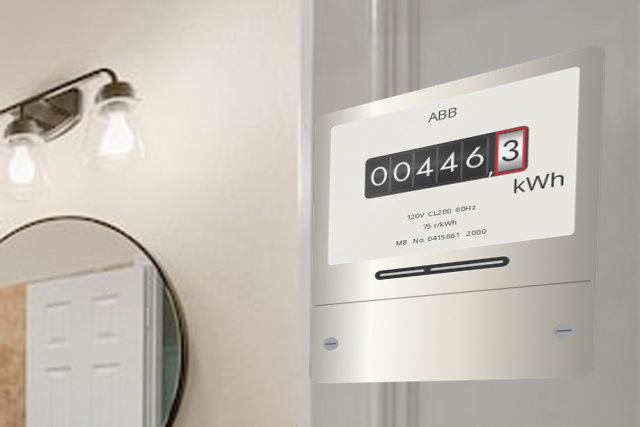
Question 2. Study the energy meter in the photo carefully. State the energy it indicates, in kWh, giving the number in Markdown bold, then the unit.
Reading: **446.3** kWh
